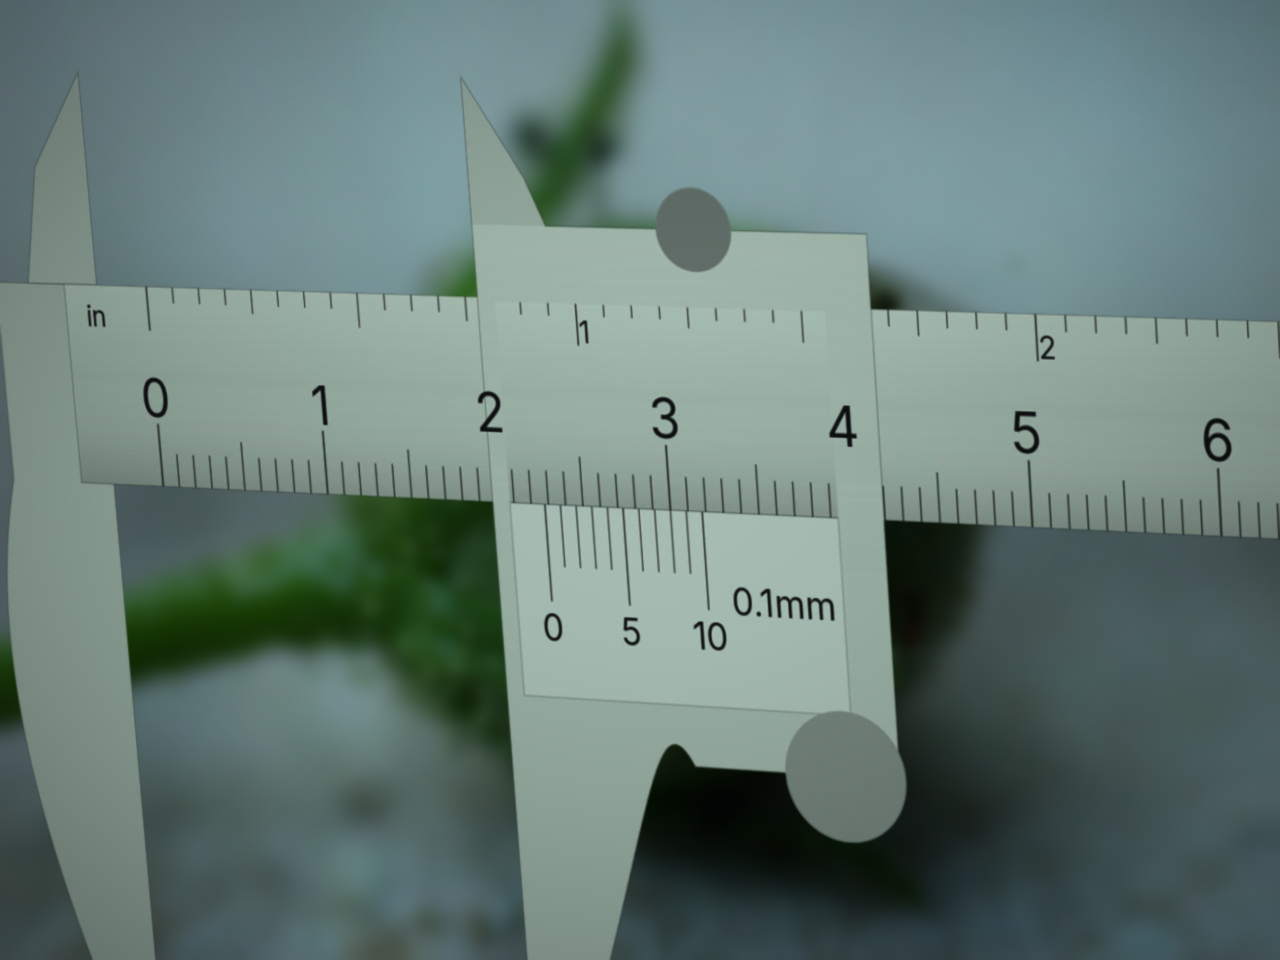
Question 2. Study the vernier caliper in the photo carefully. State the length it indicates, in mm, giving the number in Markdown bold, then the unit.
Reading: **22.8** mm
